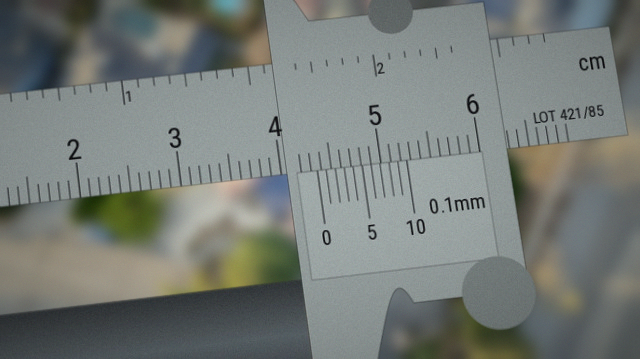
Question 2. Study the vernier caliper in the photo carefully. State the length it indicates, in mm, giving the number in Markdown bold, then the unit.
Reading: **43.6** mm
